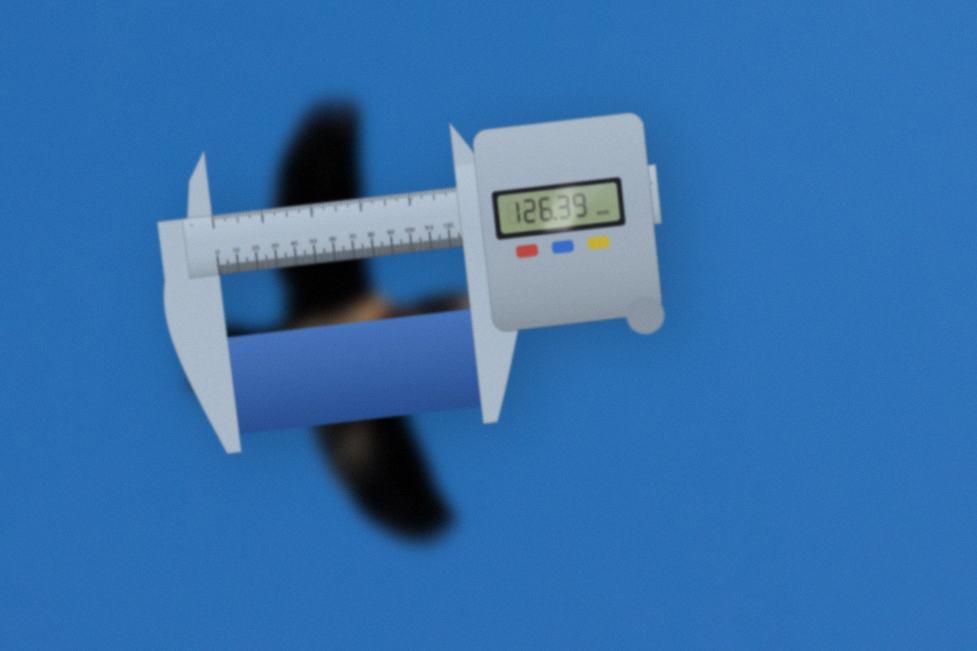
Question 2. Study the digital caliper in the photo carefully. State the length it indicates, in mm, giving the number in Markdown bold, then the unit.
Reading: **126.39** mm
